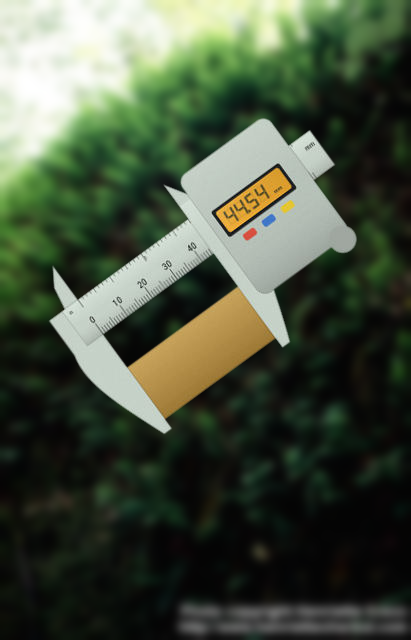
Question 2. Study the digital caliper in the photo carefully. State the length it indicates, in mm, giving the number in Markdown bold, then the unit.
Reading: **44.54** mm
